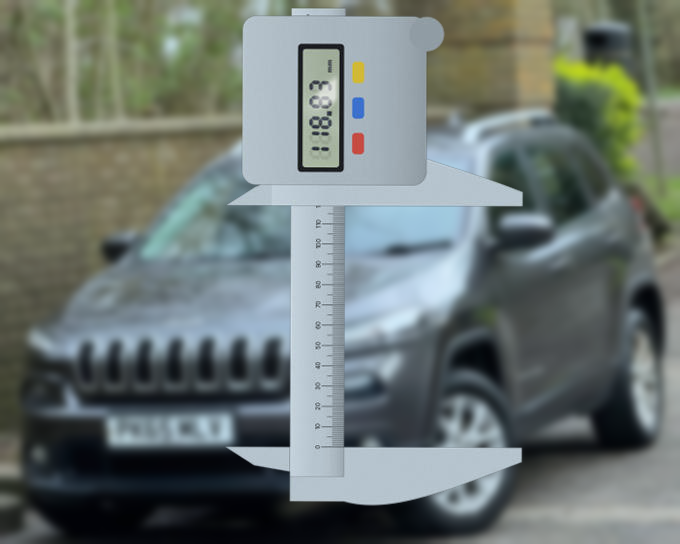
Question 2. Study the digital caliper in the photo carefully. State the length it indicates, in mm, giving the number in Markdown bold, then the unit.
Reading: **118.83** mm
